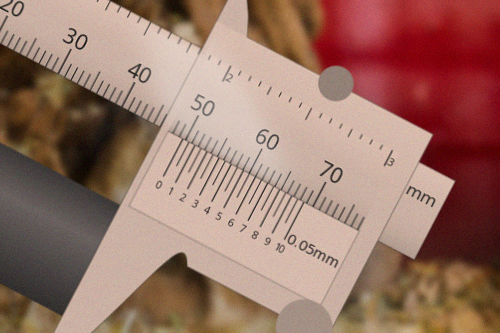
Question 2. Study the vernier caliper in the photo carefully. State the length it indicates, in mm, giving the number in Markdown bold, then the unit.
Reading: **49.6** mm
